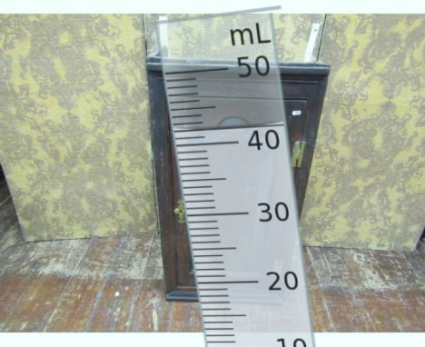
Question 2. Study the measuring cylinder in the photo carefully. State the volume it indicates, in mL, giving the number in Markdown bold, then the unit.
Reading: **42** mL
